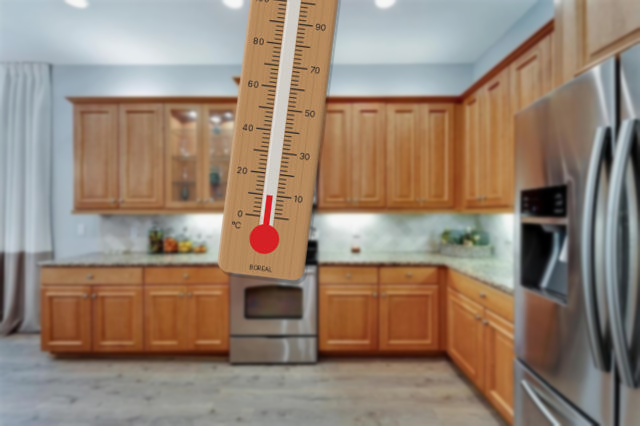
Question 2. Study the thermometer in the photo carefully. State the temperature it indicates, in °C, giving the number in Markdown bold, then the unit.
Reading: **10** °C
